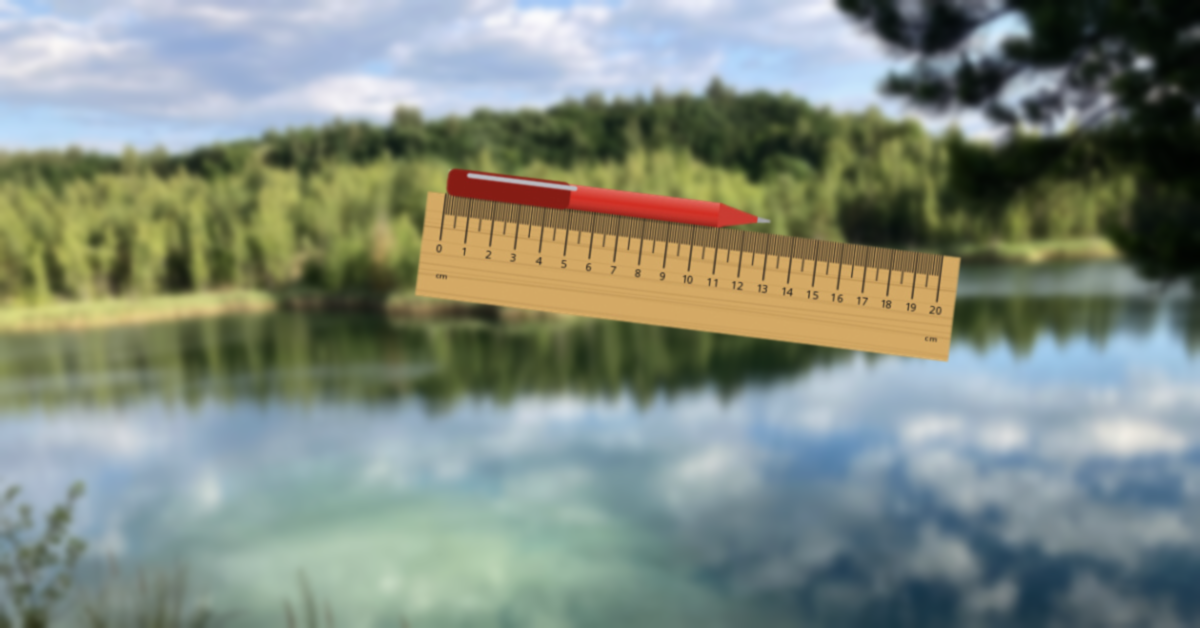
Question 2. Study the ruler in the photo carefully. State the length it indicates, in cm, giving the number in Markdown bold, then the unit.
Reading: **13** cm
